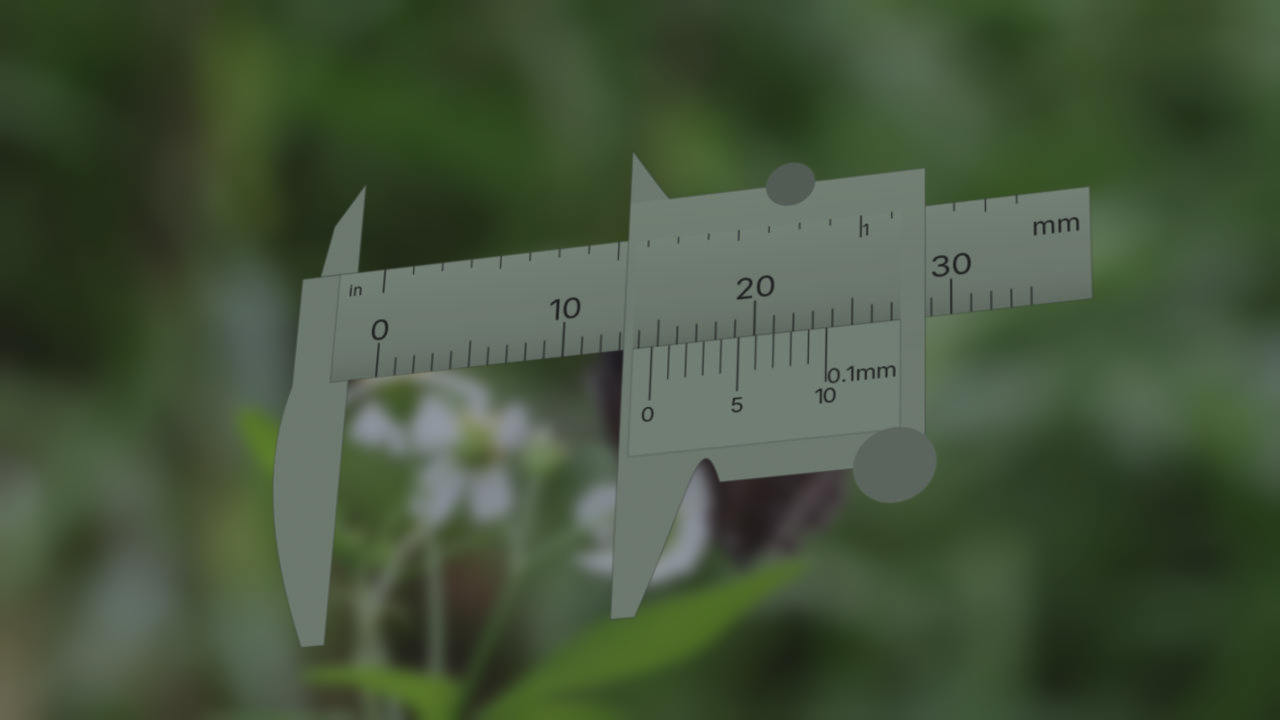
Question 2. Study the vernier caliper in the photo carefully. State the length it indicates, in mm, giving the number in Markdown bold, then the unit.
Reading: **14.7** mm
